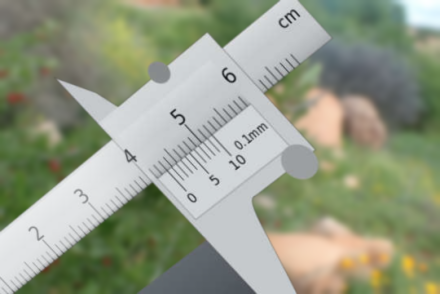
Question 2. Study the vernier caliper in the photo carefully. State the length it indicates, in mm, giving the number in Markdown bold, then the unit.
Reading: **43.0** mm
